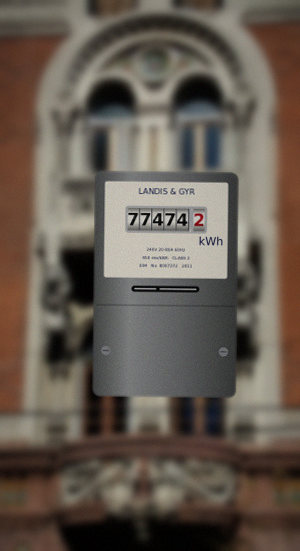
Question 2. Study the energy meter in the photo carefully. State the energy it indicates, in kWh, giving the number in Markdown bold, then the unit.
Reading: **77474.2** kWh
